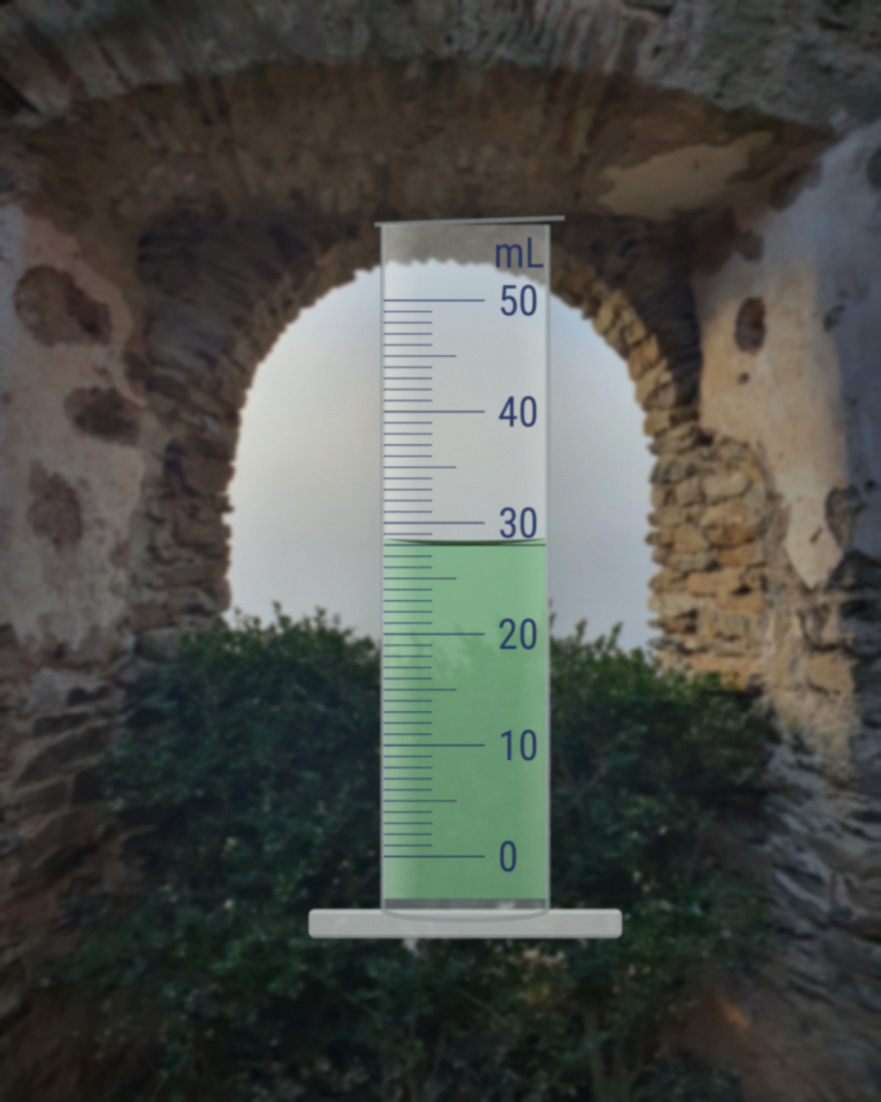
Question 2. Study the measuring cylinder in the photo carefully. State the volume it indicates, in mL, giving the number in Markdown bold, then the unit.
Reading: **28** mL
